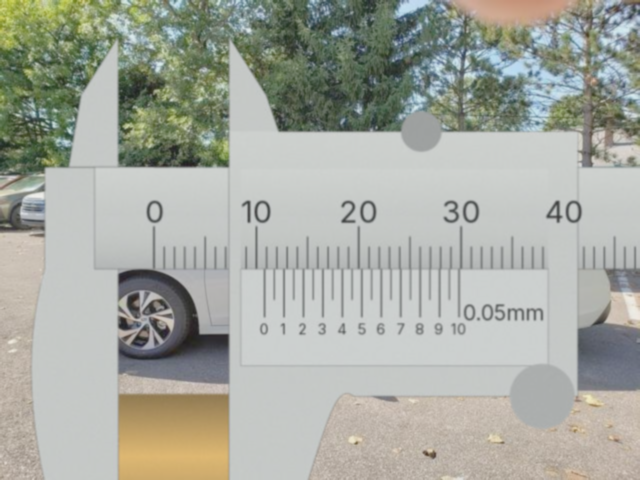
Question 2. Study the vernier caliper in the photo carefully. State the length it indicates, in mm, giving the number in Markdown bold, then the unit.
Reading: **10.8** mm
